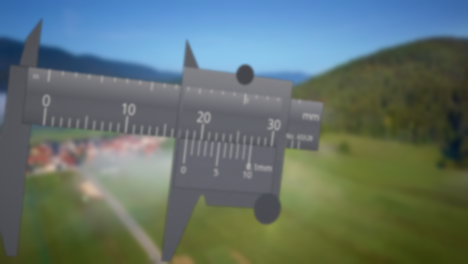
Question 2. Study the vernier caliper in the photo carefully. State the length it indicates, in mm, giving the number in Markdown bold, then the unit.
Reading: **18.0** mm
